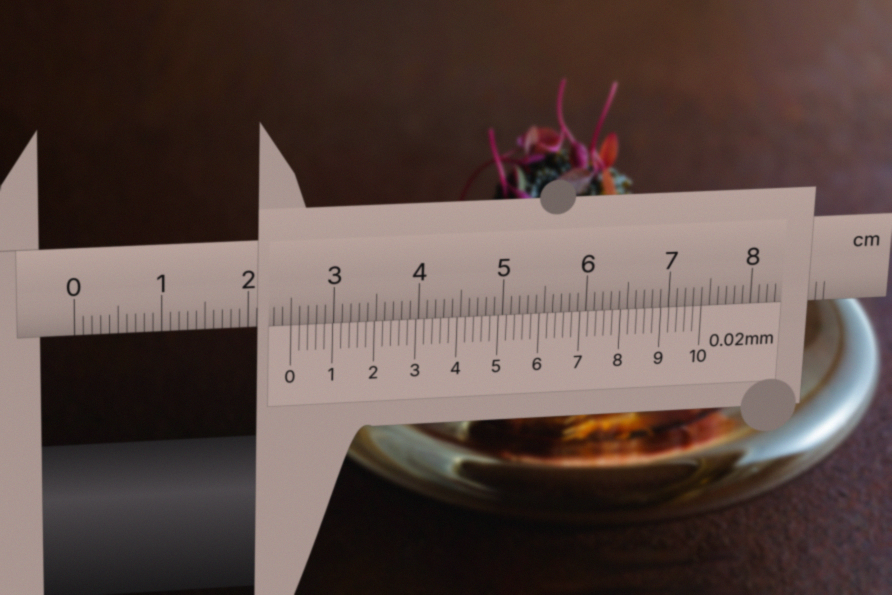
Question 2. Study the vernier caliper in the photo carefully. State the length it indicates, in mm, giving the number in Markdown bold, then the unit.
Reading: **25.0** mm
